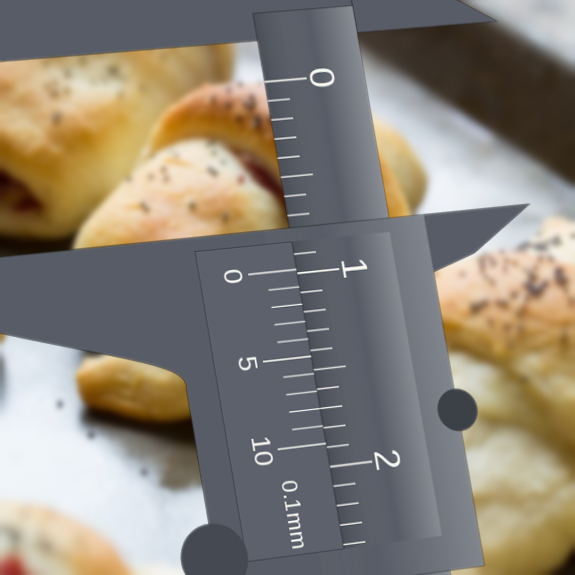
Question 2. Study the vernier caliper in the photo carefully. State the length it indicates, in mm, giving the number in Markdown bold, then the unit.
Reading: **9.8** mm
